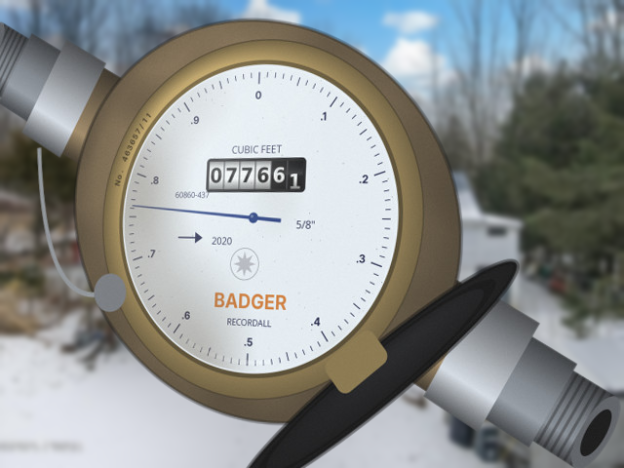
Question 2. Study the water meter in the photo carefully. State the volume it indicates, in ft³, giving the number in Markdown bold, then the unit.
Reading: **77660.76** ft³
